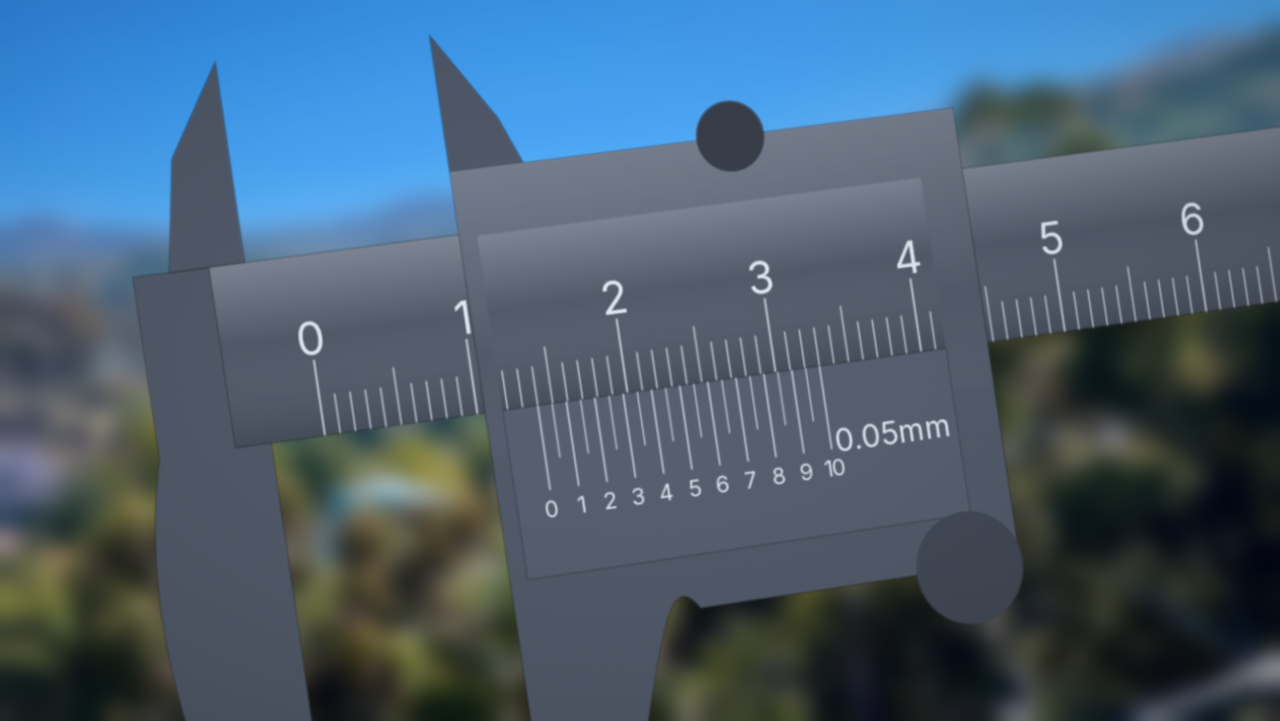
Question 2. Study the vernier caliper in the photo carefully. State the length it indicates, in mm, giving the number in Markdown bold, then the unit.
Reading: **14.0** mm
